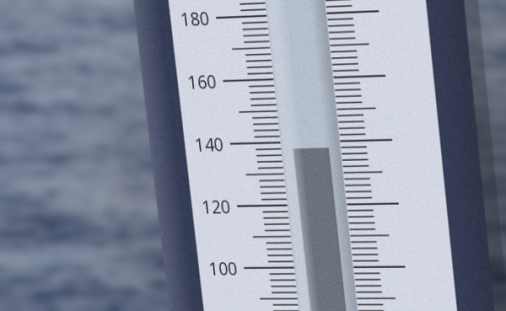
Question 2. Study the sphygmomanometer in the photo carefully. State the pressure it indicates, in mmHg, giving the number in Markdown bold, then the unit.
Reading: **138** mmHg
